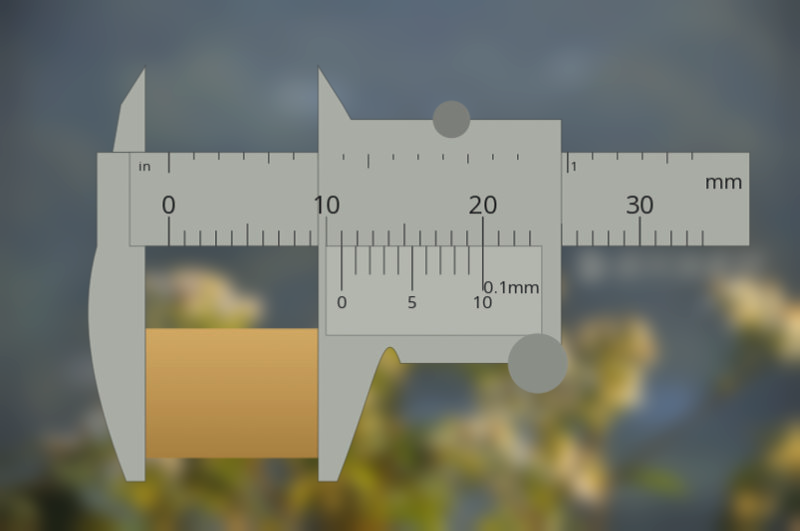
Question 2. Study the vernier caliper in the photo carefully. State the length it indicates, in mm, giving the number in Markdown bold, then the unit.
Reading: **11.0** mm
